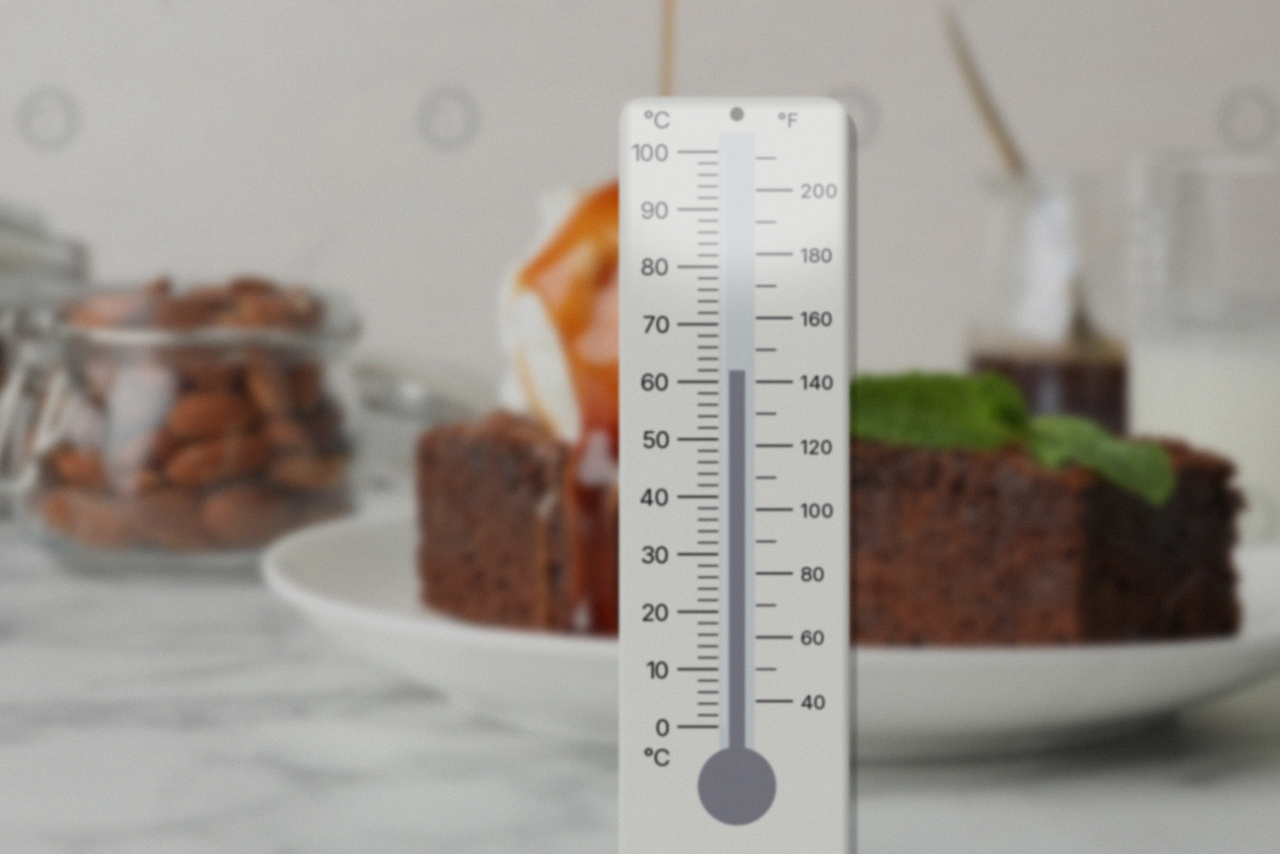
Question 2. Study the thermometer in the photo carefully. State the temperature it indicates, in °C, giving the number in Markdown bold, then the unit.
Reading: **62** °C
